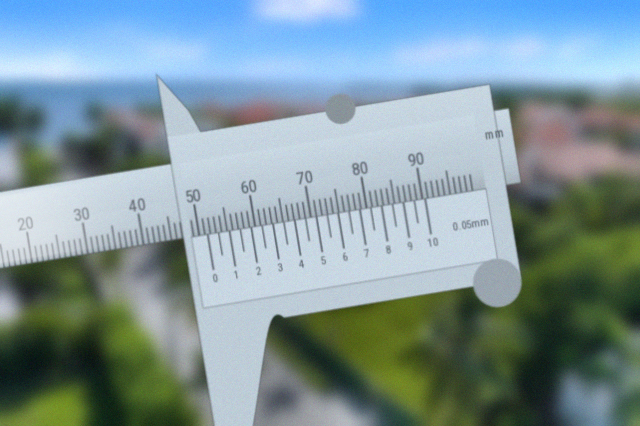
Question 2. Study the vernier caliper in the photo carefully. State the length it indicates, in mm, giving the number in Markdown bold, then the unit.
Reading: **51.5** mm
